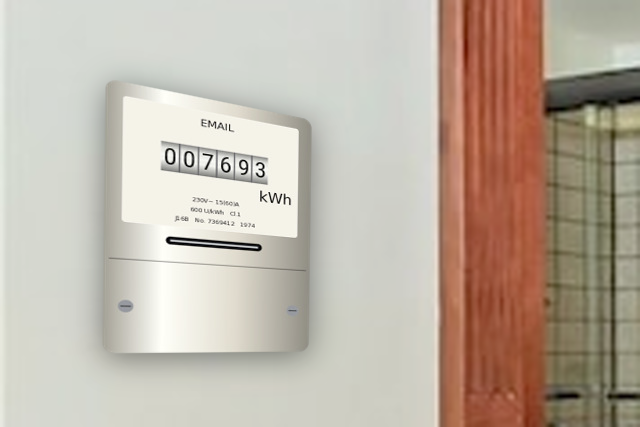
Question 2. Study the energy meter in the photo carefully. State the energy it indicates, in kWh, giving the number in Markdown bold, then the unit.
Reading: **7693** kWh
